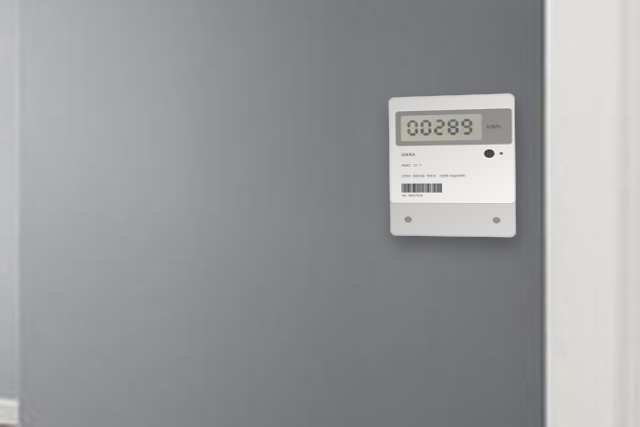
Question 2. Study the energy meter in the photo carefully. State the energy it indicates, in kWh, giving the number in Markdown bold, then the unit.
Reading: **289** kWh
